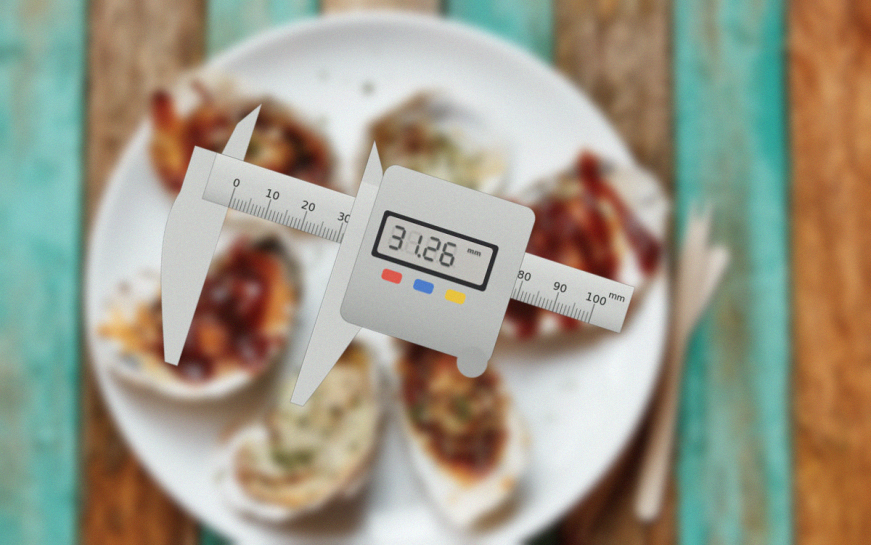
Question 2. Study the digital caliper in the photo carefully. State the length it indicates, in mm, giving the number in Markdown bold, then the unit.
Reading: **31.26** mm
